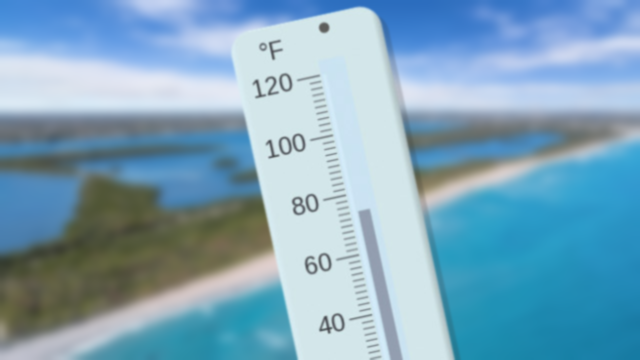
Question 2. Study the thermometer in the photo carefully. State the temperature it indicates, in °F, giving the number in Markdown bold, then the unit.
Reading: **74** °F
